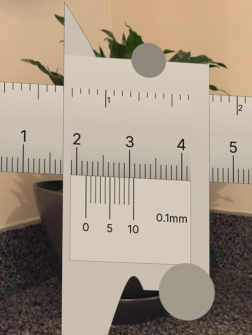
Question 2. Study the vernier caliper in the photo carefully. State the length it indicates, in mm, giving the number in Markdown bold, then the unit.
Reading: **21.8** mm
